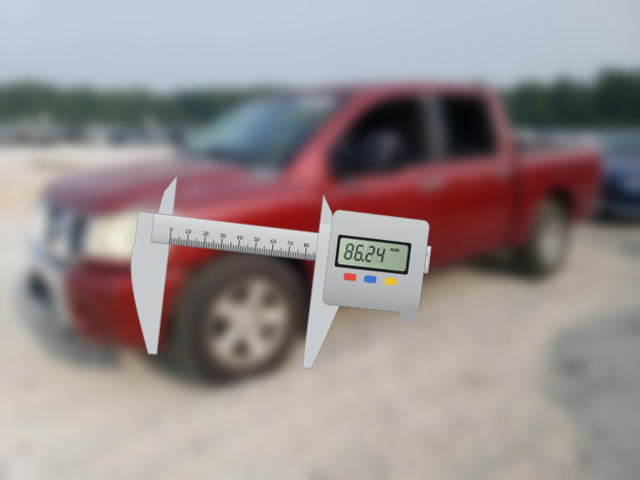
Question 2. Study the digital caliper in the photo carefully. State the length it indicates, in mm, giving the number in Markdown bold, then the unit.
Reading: **86.24** mm
